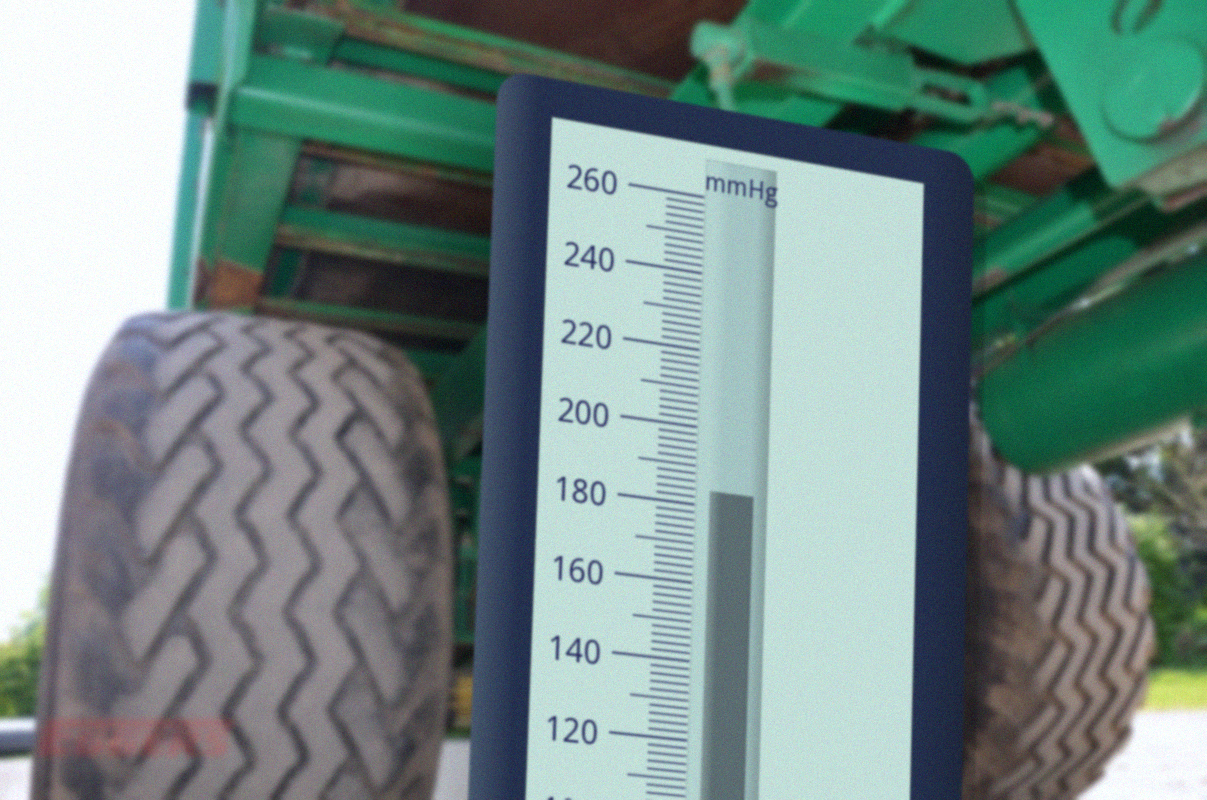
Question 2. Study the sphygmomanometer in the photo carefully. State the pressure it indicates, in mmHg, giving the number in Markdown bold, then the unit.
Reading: **184** mmHg
